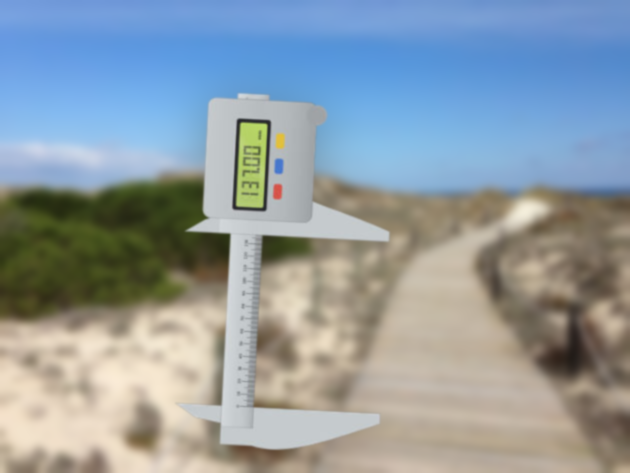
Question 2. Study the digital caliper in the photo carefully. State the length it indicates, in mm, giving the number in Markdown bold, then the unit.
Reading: **137.00** mm
